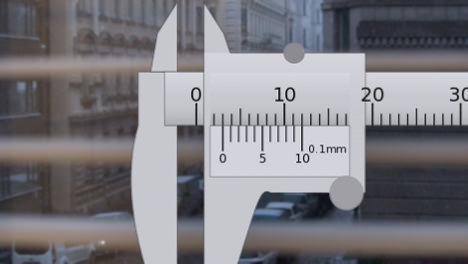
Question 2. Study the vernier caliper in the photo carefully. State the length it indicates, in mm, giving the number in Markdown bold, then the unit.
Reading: **3.0** mm
